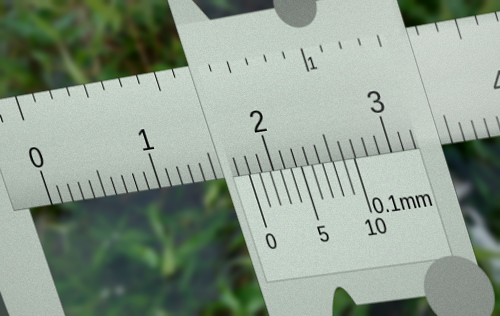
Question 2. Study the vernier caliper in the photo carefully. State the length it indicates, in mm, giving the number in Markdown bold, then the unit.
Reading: **17.9** mm
